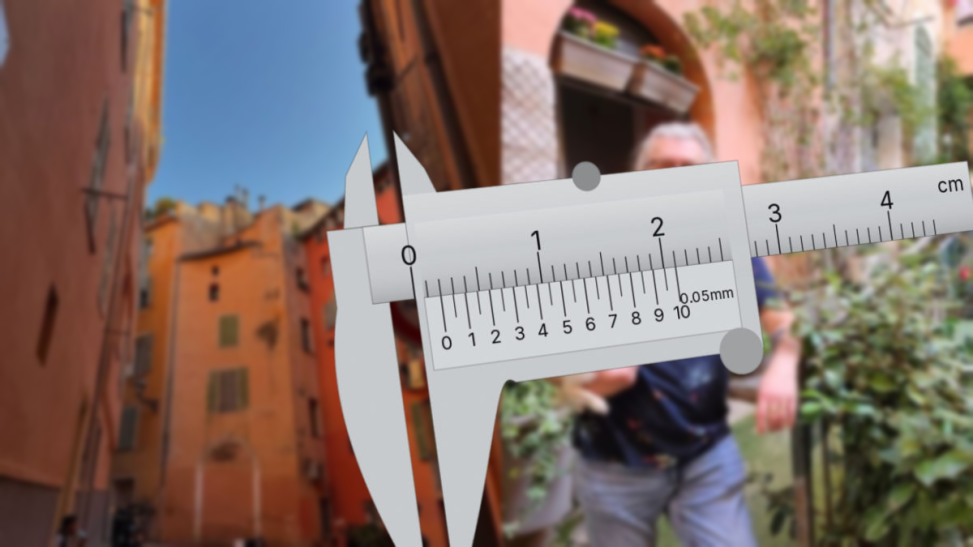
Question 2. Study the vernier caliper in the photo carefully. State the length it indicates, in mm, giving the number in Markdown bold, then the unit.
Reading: **2.0** mm
